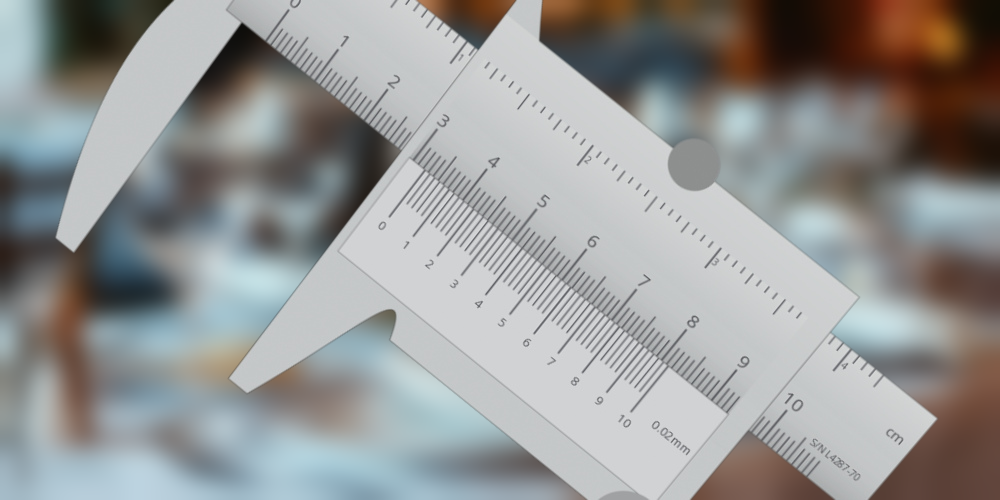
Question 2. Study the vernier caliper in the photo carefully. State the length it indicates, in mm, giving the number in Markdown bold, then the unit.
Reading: **32.4** mm
